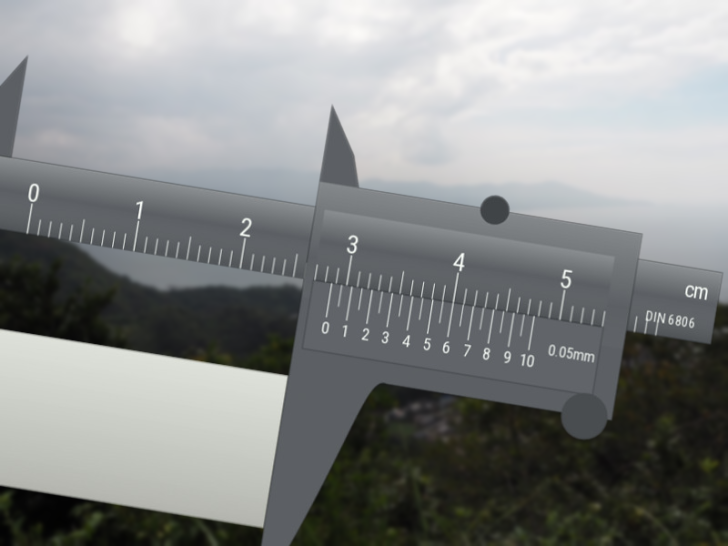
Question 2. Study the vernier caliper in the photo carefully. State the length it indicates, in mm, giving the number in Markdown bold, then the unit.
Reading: **28.6** mm
